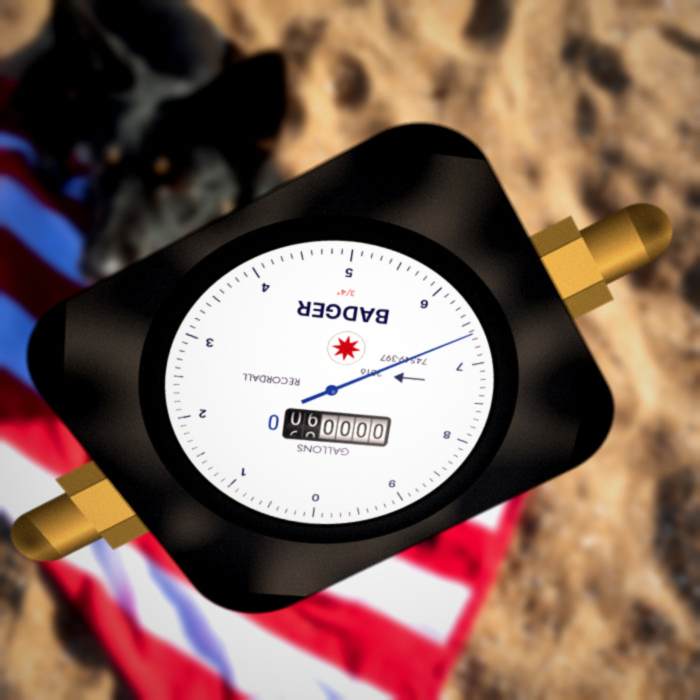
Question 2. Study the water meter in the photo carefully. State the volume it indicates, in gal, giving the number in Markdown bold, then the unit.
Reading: **896.6** gal
